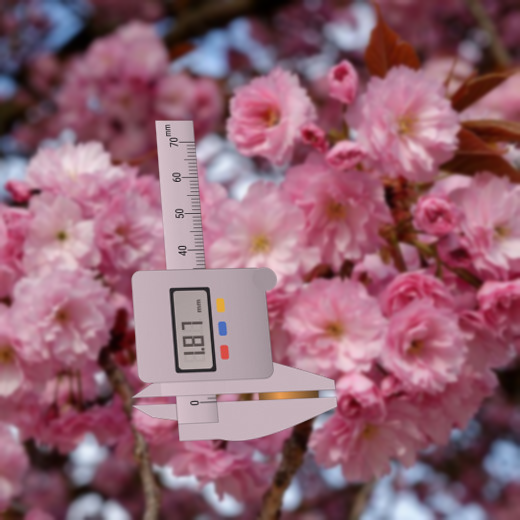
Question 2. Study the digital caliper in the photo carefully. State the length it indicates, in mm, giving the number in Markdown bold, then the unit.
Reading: **1.87** mm
